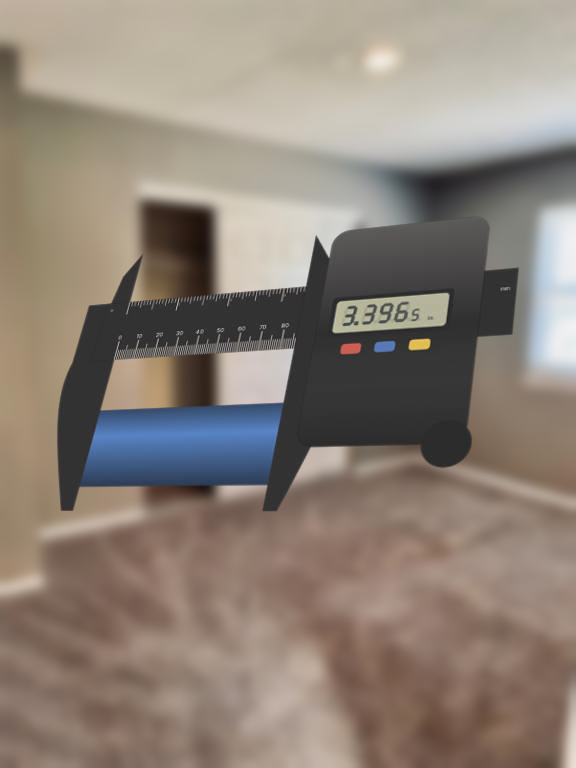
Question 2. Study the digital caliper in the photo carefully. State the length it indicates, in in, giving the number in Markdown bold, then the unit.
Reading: **3.3965** in
